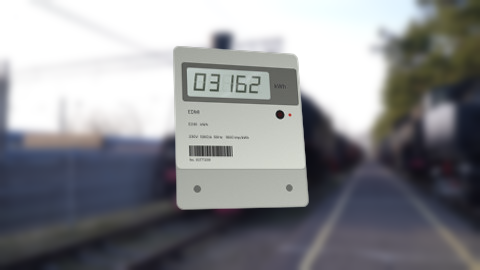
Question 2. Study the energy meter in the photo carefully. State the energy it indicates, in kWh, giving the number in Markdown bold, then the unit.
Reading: **3162** kWh
